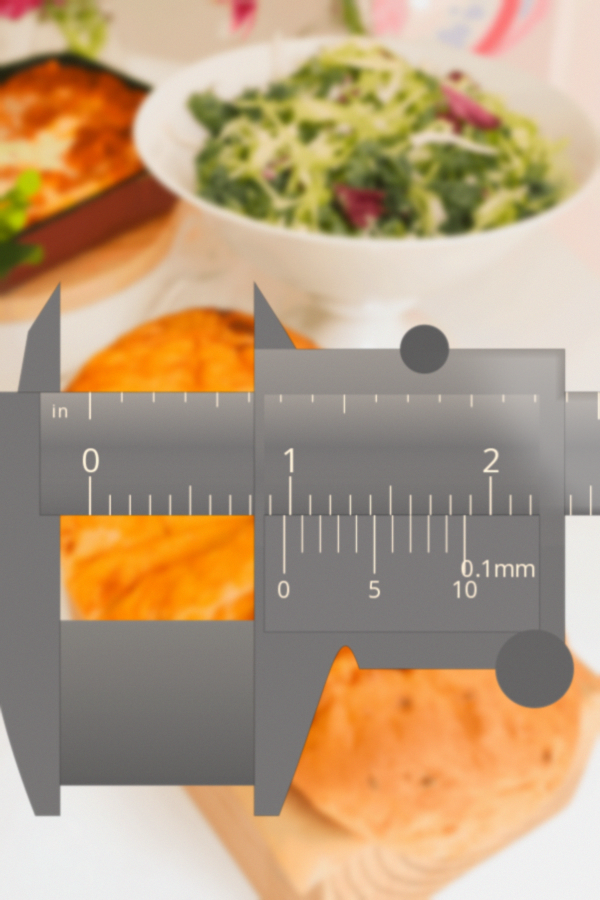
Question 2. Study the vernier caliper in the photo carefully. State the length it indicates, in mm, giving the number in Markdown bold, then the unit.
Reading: **9.7** mm
